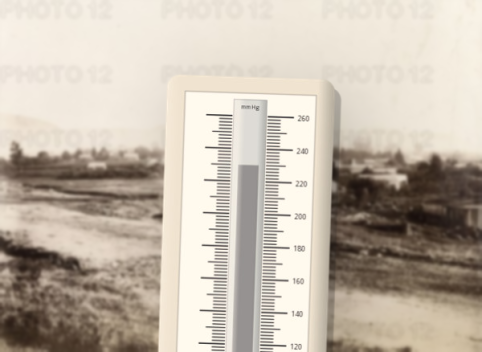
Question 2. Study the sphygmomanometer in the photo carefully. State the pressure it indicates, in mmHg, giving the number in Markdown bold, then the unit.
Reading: **230** mmHg
